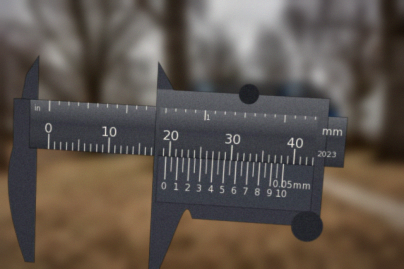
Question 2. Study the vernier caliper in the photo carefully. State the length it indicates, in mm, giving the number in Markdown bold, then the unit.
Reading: **19.4** mm
